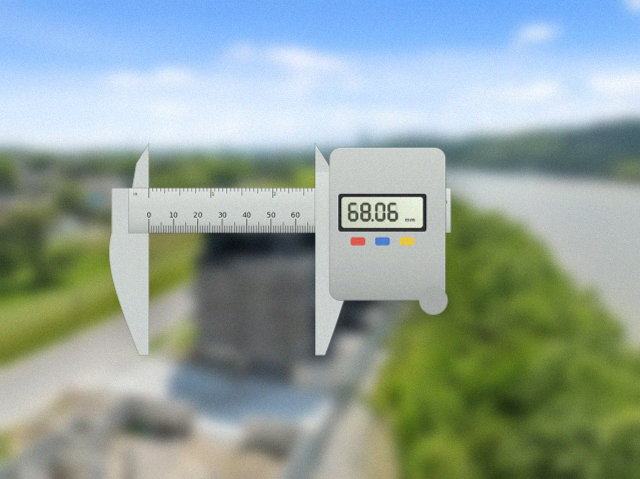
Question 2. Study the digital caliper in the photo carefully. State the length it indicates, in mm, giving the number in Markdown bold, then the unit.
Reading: **68.06** mm
